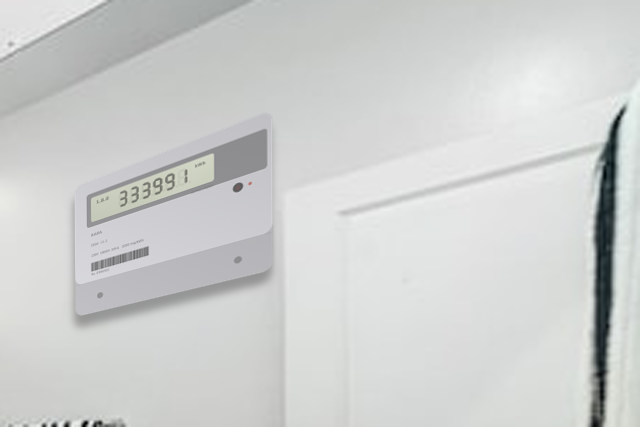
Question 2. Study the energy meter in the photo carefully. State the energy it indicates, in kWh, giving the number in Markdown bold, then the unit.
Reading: **333991** kWh
